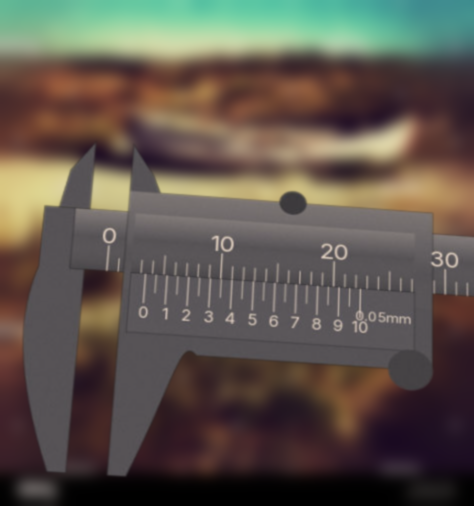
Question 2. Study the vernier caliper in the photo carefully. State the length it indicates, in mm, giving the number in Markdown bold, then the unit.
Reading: **3.4** mm
